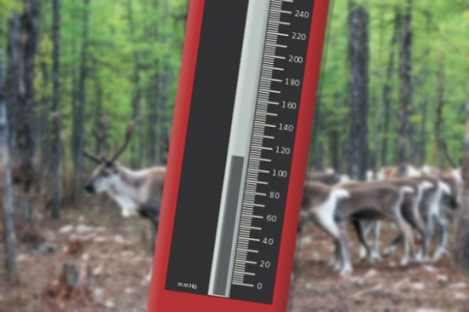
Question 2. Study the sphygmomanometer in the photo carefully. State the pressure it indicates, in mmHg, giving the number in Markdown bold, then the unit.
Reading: **110** mmHg
